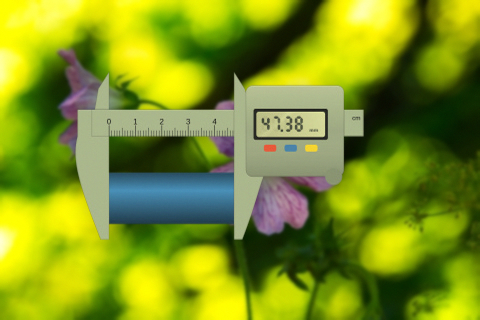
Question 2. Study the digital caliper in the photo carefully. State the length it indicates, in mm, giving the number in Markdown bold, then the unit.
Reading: **47.38** mm
